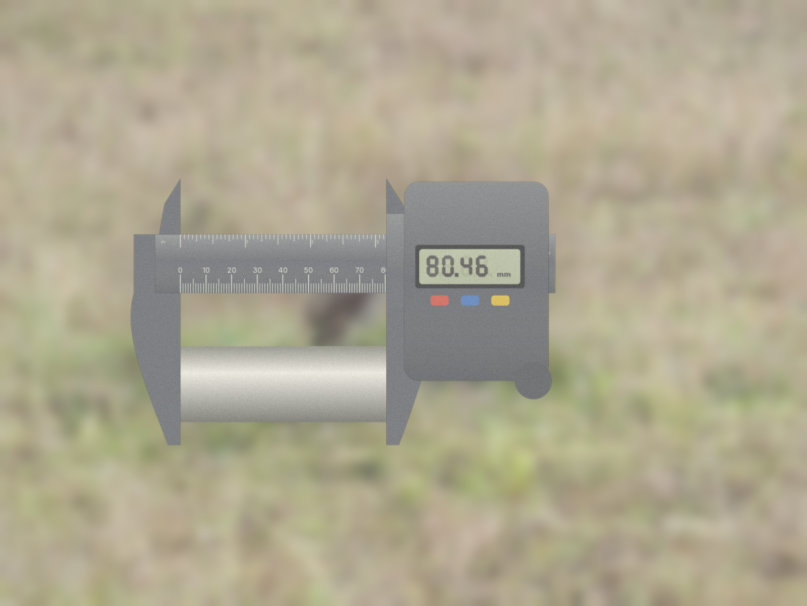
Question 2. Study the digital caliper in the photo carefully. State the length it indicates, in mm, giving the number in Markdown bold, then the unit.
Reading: **80.46** mm
